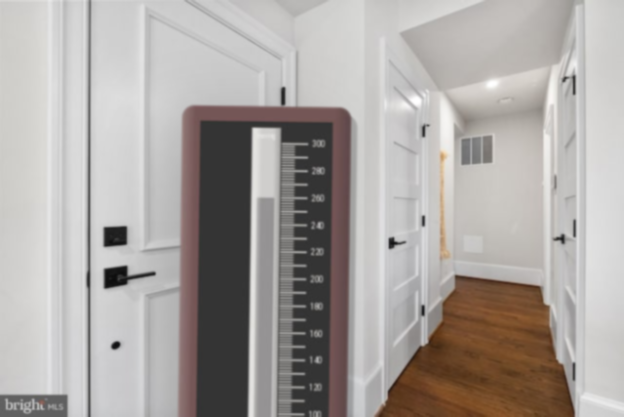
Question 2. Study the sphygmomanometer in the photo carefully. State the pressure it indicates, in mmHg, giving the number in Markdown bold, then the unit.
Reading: **260** mmHg
